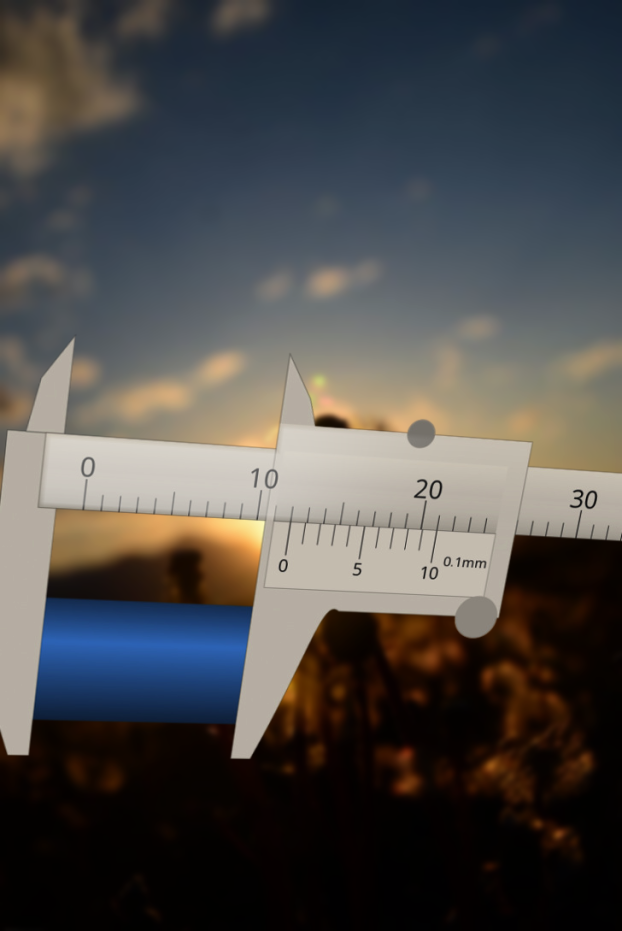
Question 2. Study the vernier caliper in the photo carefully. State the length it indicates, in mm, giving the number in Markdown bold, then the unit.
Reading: **12.0** mm
